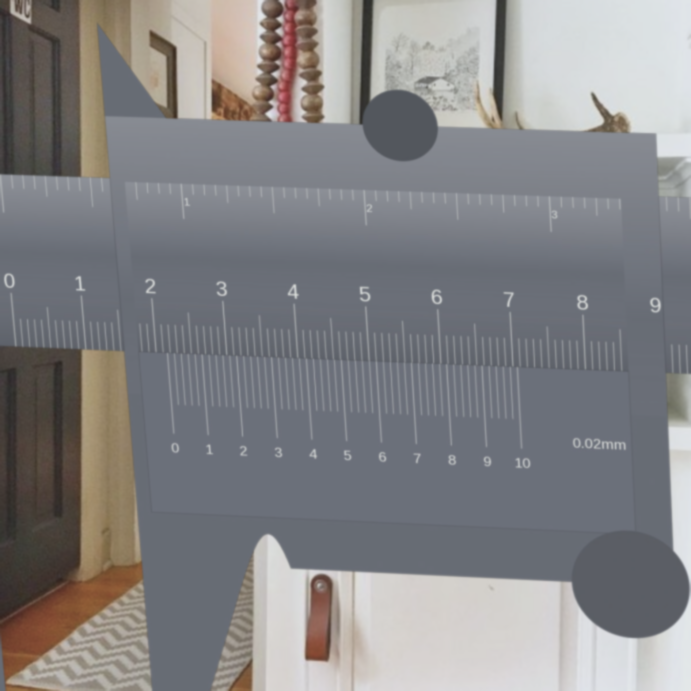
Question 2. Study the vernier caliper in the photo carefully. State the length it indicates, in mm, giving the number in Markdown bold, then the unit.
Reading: **21.6** mm
